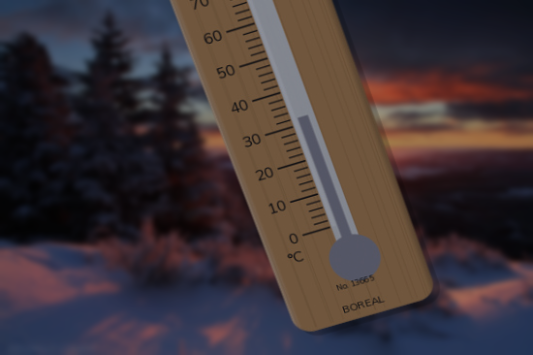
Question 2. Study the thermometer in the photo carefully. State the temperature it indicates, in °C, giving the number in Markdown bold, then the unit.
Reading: **32** °C
